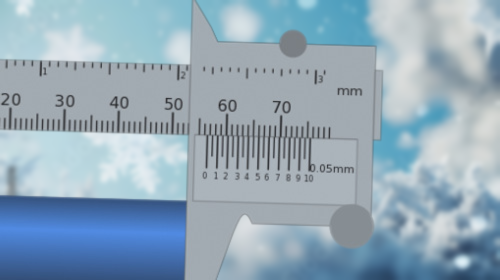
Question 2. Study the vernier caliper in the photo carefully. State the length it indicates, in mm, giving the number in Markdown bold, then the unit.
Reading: **56.5** mm
